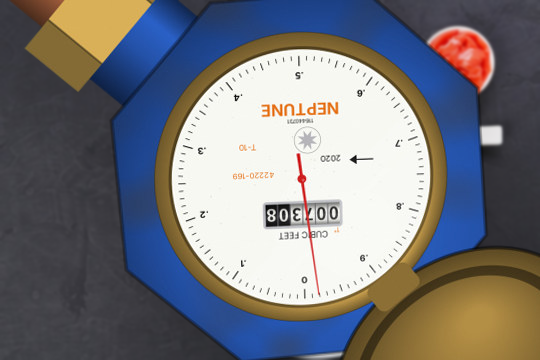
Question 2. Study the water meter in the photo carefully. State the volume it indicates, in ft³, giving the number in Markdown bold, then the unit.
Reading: **7307.98** ft³
